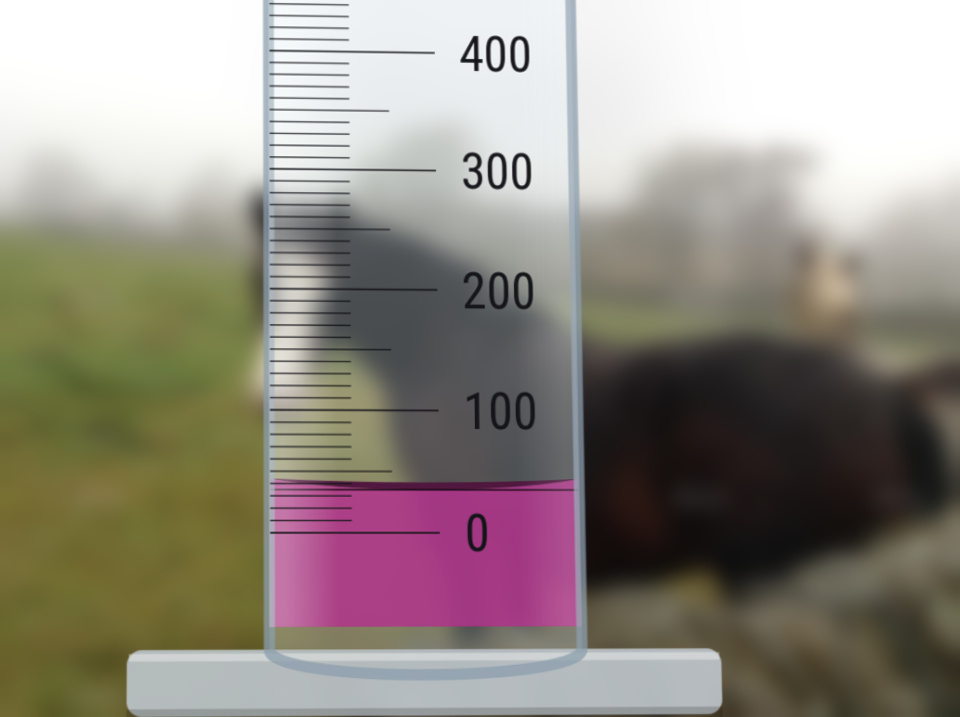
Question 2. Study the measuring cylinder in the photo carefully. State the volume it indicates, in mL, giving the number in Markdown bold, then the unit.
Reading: **35** mL
